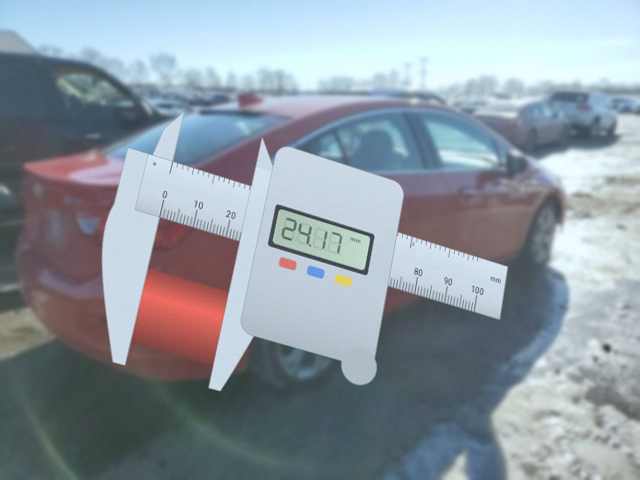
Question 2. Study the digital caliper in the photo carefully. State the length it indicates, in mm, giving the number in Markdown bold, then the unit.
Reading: **24.17** mm
